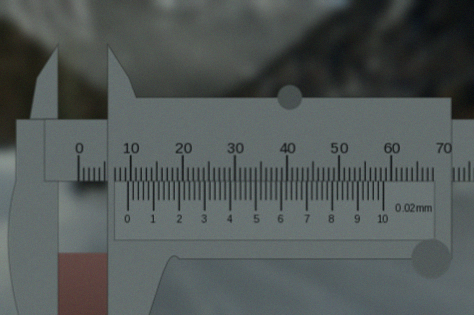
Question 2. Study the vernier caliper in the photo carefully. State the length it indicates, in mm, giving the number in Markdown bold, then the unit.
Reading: **9.5** mm
